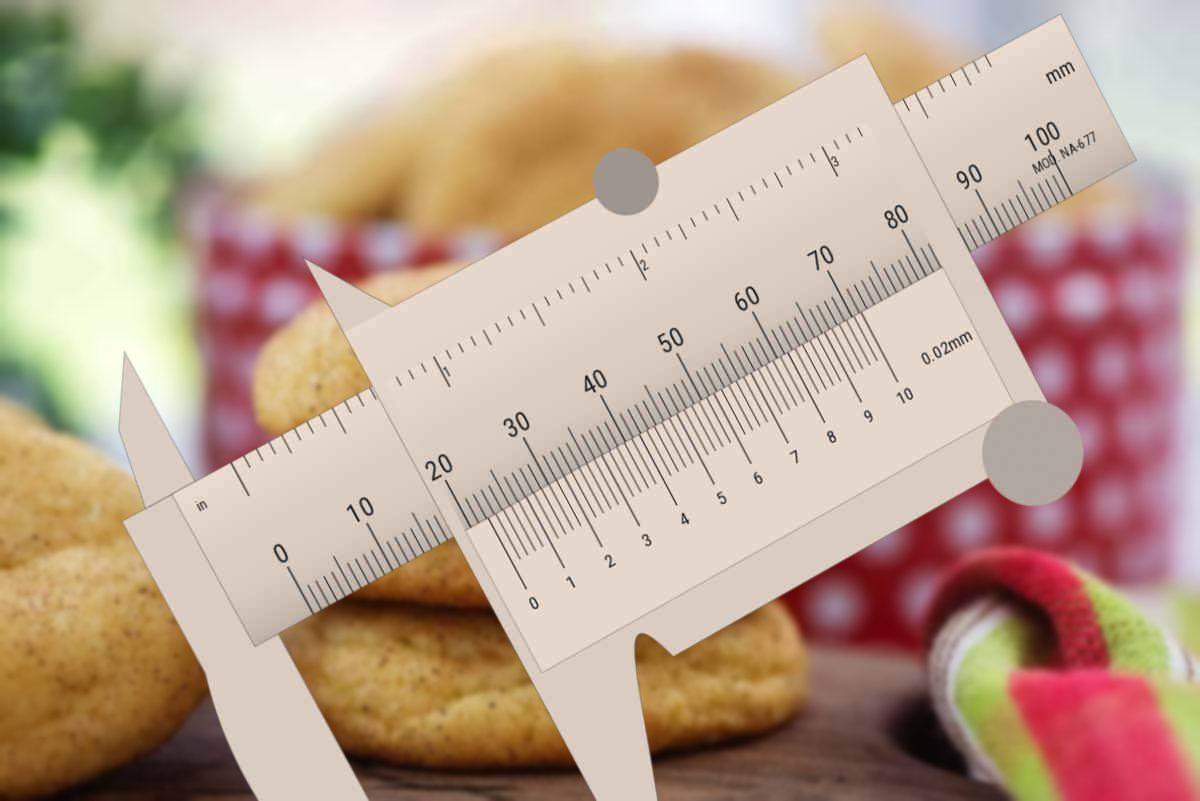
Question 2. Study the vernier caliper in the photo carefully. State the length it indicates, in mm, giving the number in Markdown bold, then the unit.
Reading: **22.2** mm
